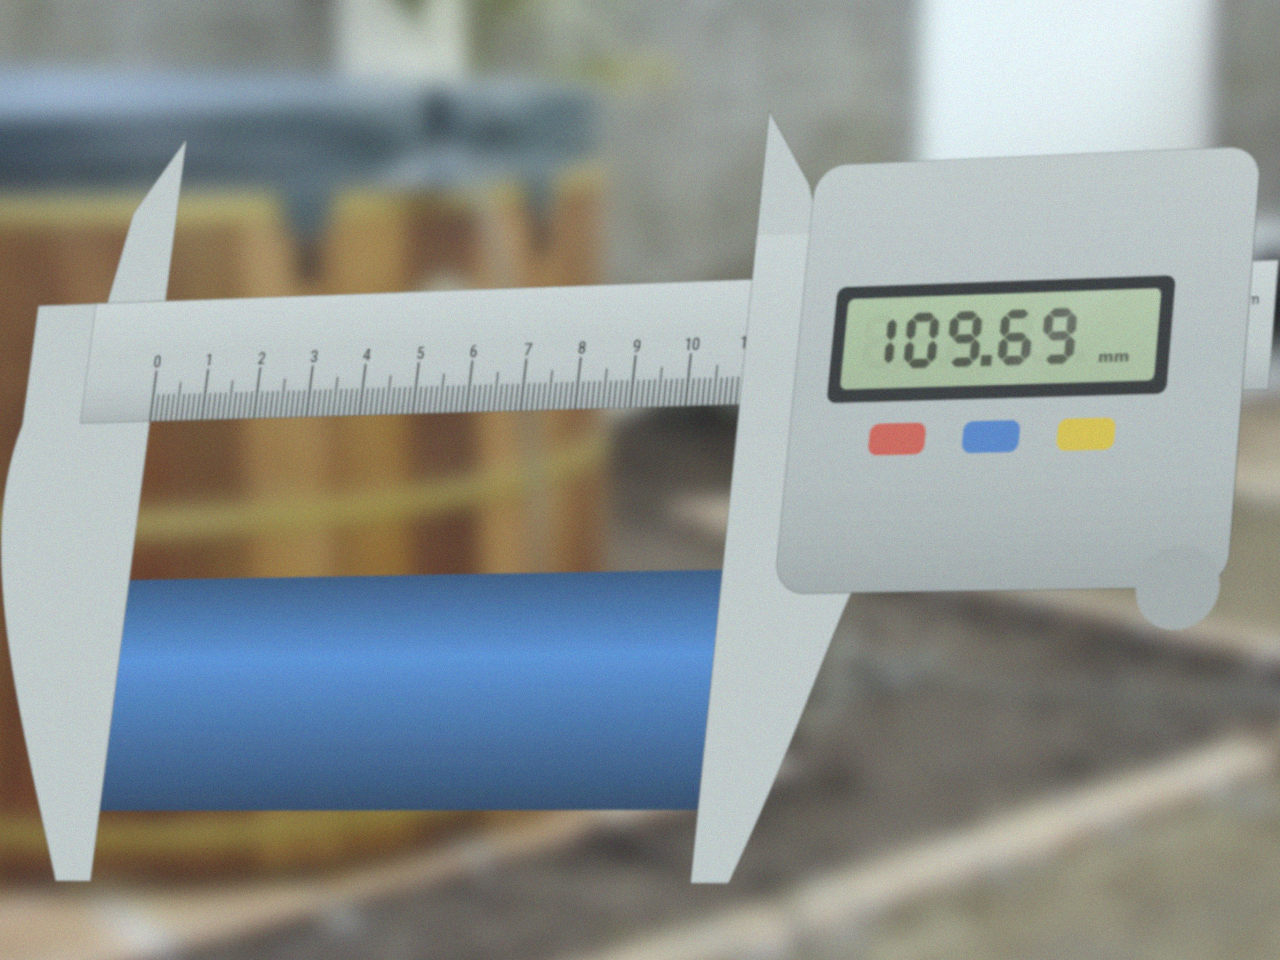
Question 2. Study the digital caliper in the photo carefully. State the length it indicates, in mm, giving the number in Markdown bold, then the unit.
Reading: **109.69** mm
